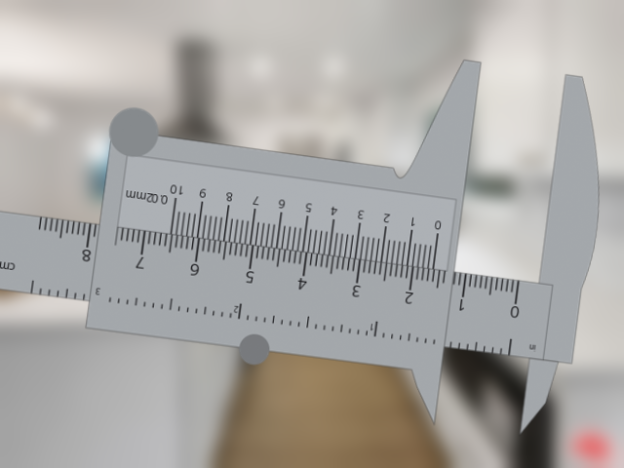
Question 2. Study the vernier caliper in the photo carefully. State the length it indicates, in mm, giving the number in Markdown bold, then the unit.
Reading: **16.2** mm
